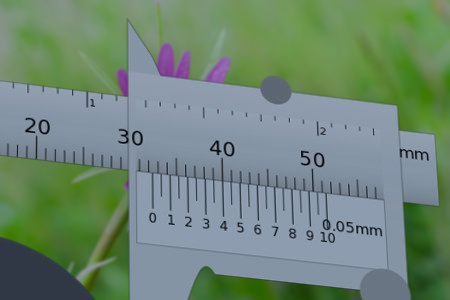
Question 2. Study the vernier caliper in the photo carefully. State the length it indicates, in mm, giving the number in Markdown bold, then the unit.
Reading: **32.4** mm
